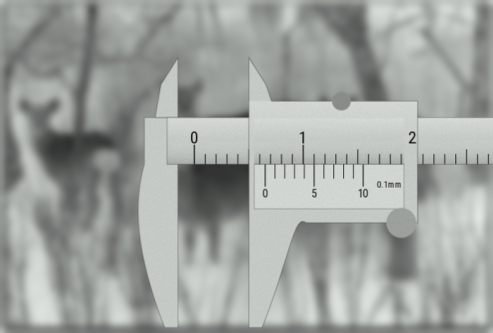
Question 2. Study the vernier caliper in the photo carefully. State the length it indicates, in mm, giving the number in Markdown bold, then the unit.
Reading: **6.5** mm
